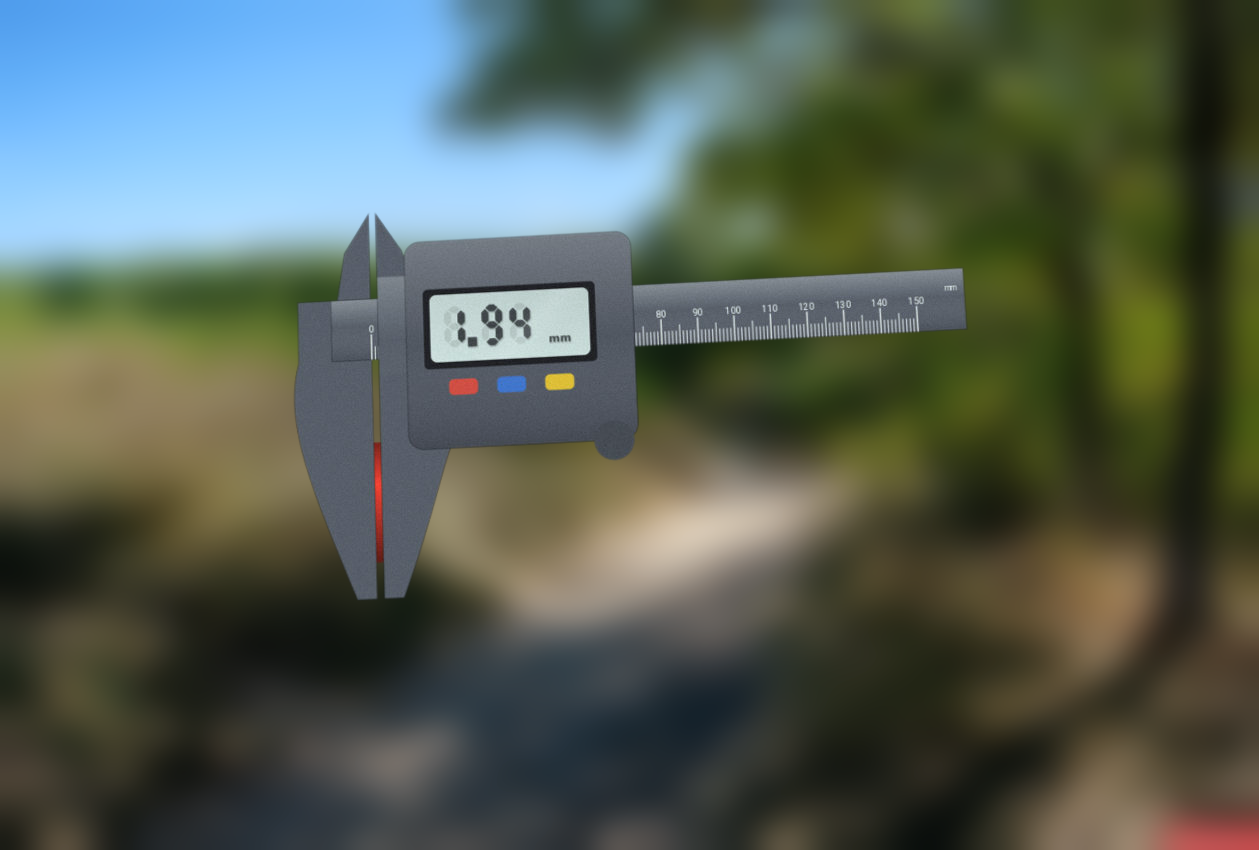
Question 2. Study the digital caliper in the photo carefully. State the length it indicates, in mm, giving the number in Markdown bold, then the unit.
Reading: **1.94** mm
